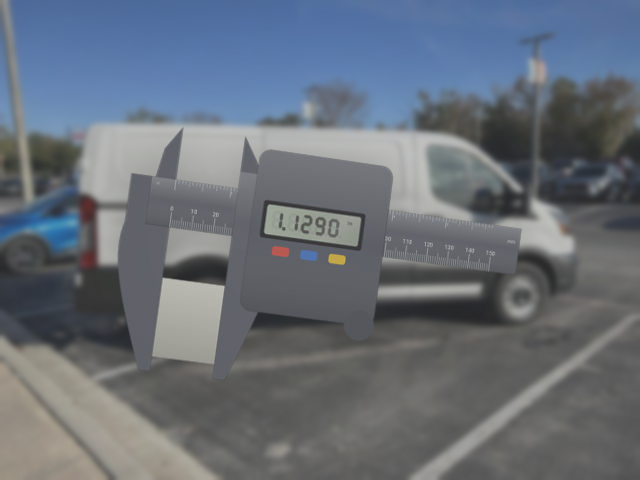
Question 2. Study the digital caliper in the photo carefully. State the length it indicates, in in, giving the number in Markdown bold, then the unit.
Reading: **1.1290** in
